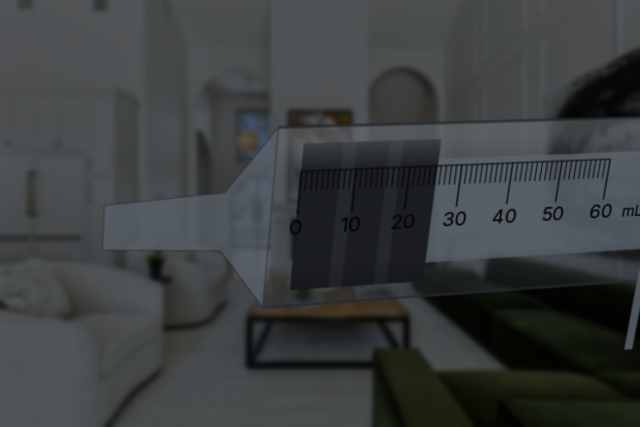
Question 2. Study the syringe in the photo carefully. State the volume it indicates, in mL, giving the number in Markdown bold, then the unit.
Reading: **0** mL
